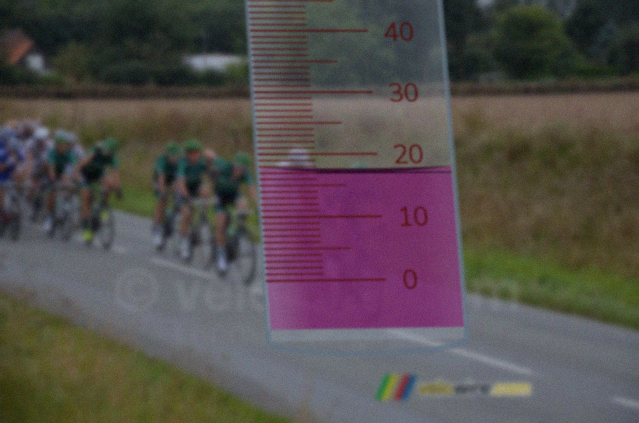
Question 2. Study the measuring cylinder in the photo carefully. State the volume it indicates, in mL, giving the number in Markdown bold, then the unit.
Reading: **17** mL
